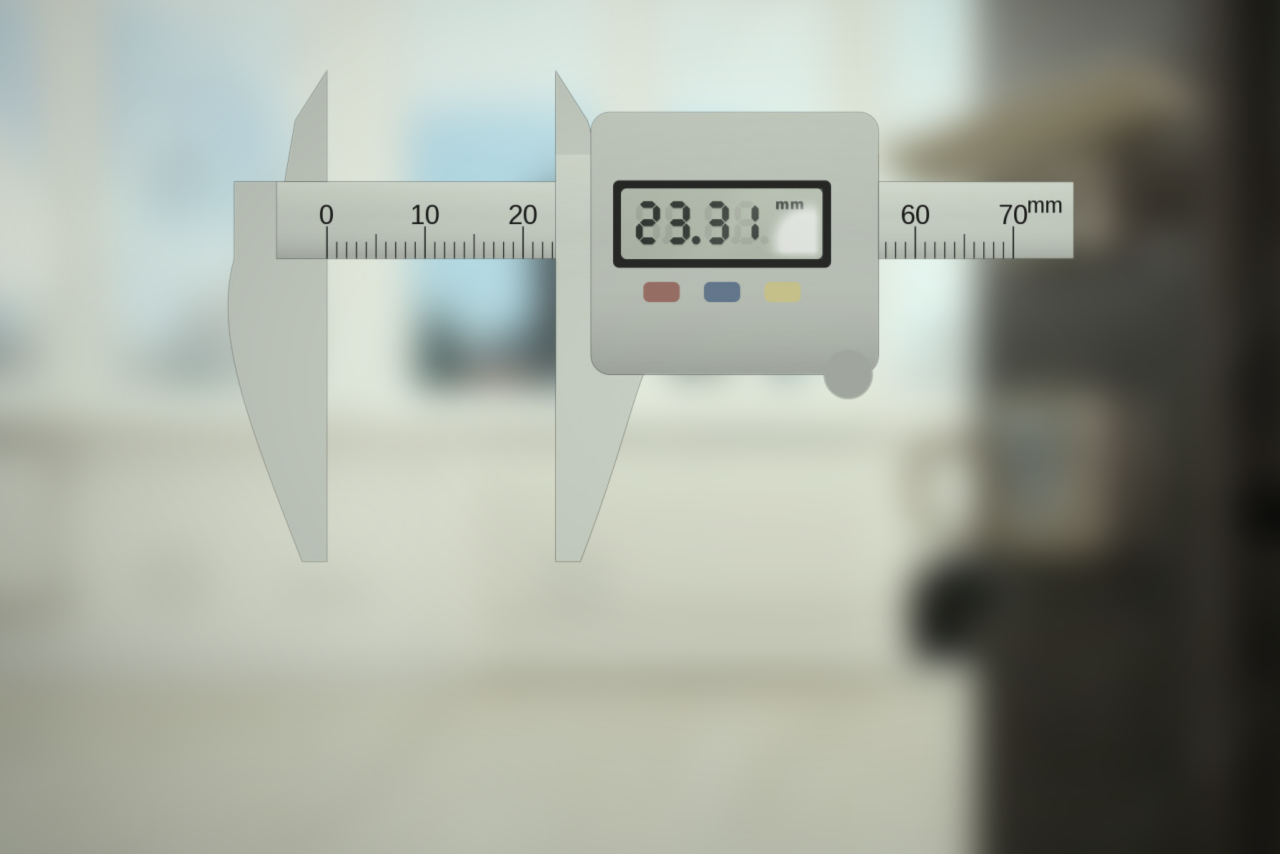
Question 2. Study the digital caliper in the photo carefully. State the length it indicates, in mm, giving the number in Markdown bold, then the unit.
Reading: **23.31** mm
